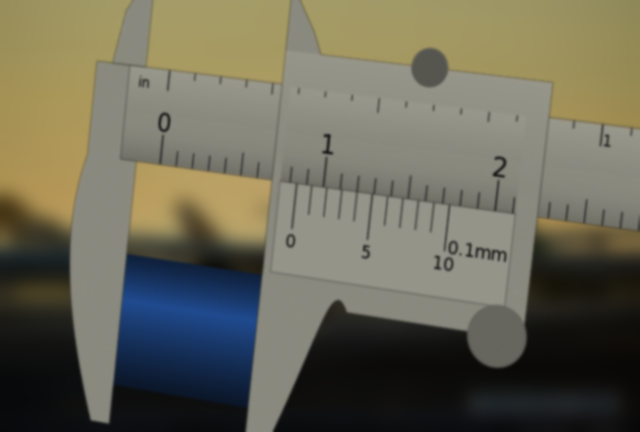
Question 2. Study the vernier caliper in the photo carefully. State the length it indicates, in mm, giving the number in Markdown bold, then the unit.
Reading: **8.4** mm
